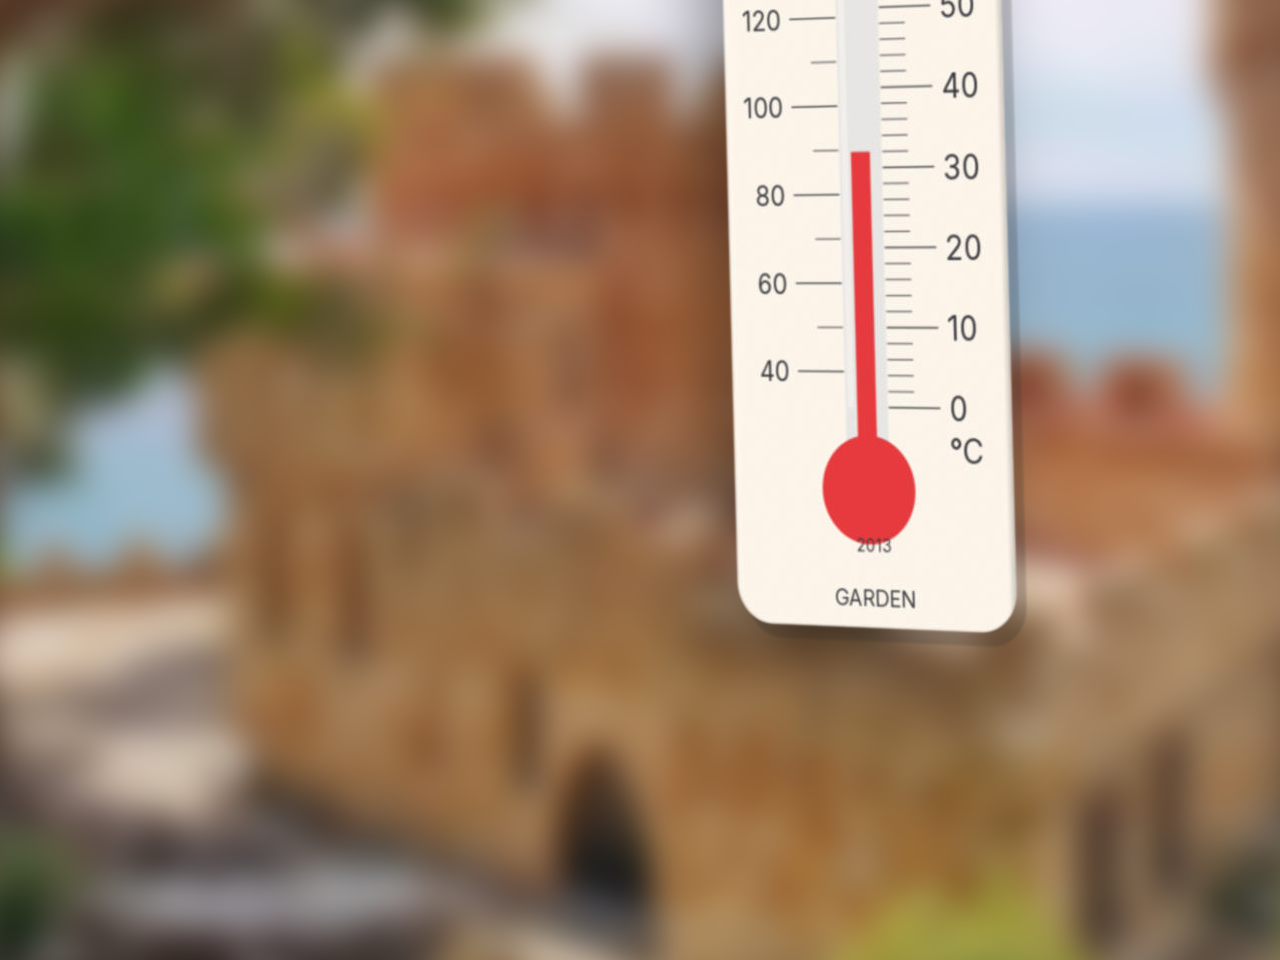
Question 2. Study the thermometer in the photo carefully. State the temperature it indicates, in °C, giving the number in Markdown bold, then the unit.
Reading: **32** °C
